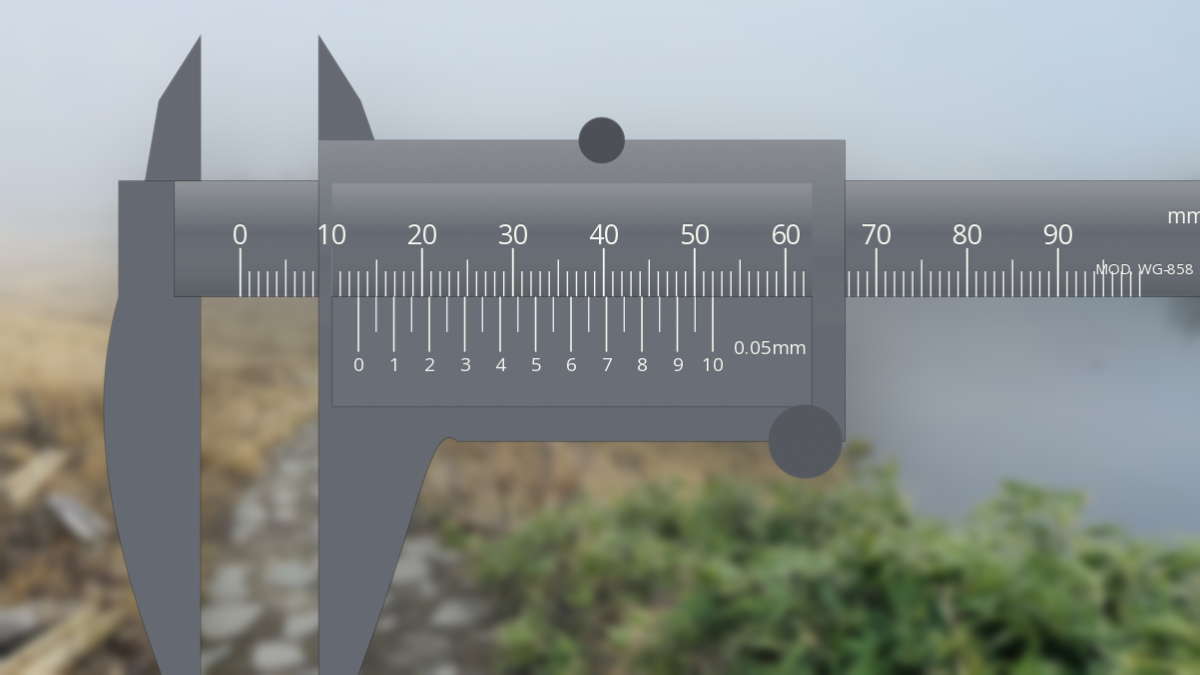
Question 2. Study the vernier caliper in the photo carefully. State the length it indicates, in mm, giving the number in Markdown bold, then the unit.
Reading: **13.0** mm
